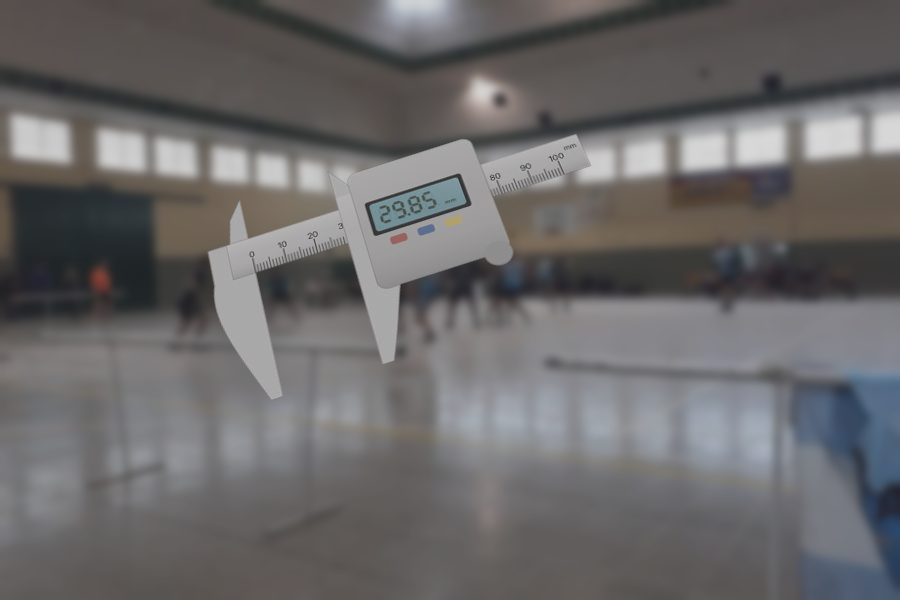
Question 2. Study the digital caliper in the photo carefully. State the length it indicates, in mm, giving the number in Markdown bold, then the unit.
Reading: **29.85** mm
